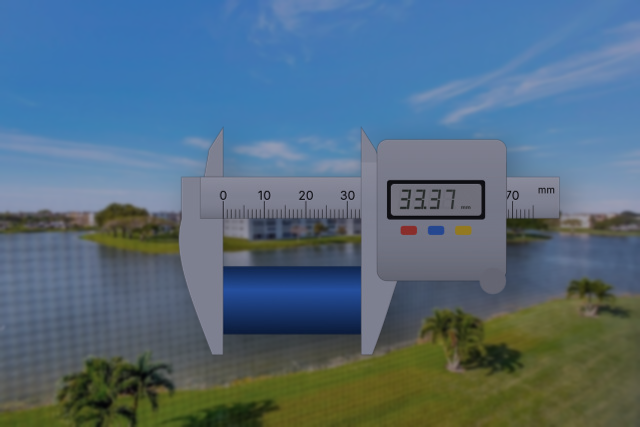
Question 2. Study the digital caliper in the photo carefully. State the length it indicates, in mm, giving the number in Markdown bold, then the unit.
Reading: **33.37** mm
